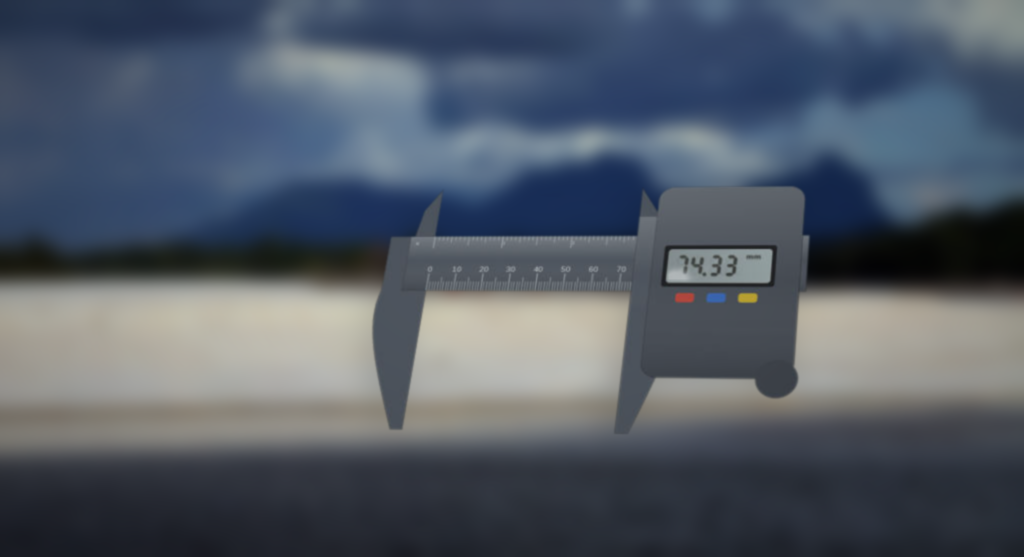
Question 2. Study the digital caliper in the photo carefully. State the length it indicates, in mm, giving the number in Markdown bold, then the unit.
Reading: **74.33** mm
